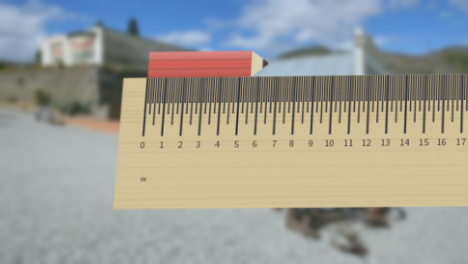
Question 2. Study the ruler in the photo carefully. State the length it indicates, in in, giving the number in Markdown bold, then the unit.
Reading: **6.5** in
